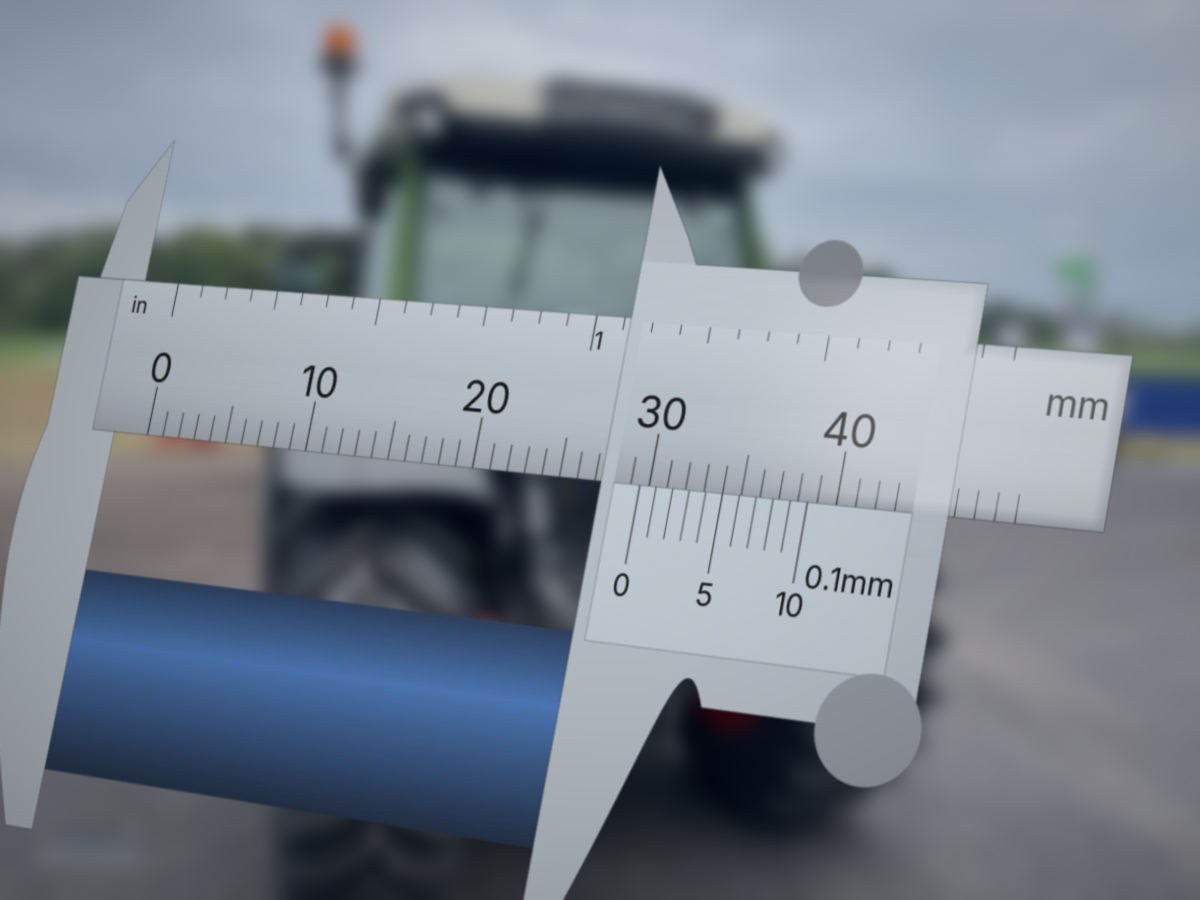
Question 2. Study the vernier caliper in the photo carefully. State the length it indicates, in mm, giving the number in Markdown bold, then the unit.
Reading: **29.5** mm
